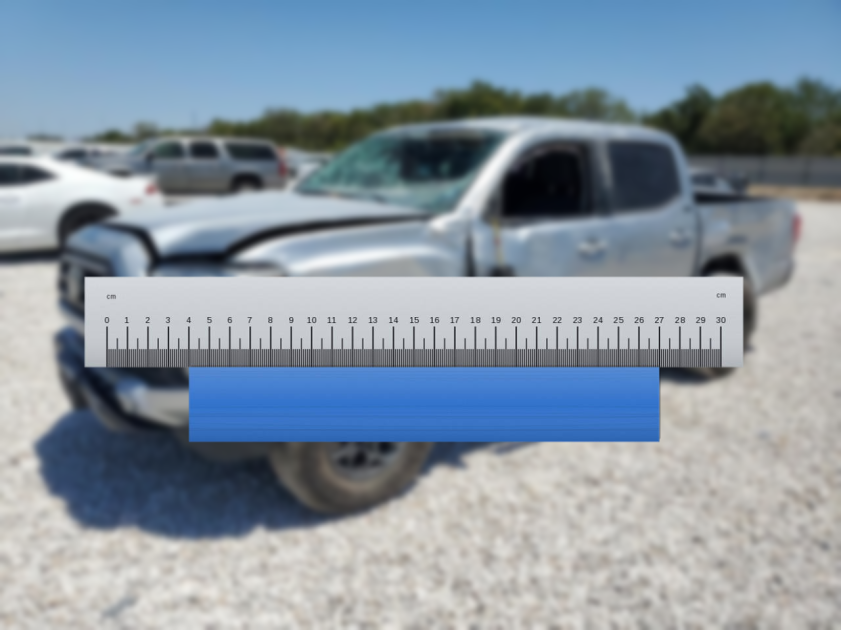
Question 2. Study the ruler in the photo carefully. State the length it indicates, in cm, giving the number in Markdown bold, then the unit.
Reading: **23** cm
